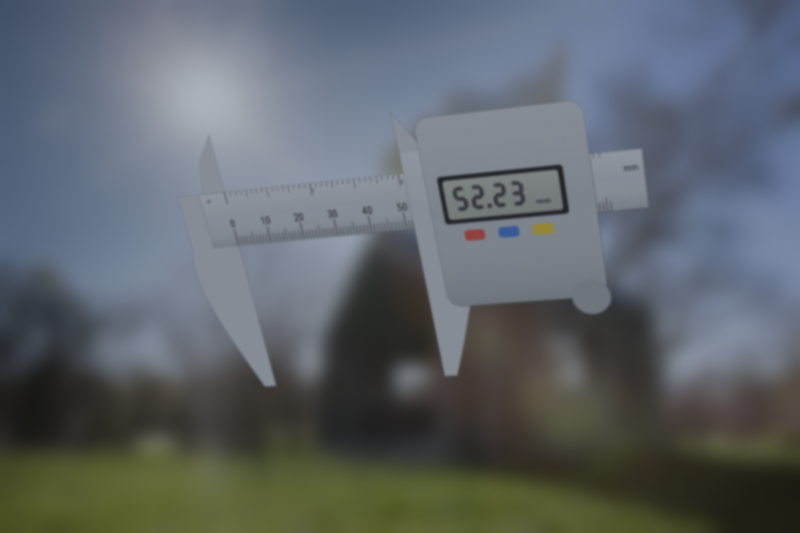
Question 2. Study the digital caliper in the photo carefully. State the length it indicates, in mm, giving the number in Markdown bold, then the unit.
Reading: **52.23** mm
